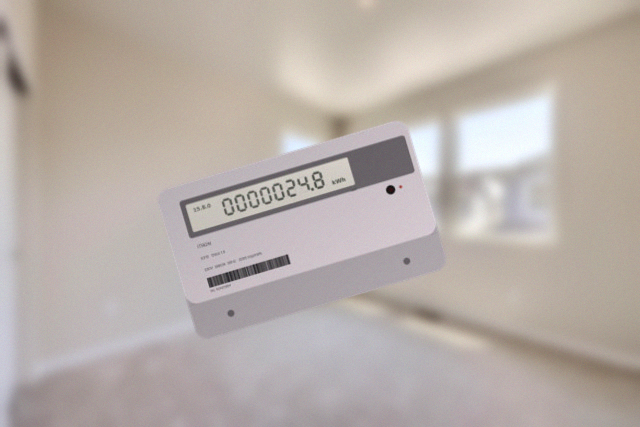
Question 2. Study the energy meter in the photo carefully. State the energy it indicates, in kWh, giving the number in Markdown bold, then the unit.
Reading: **24.8** kWh
